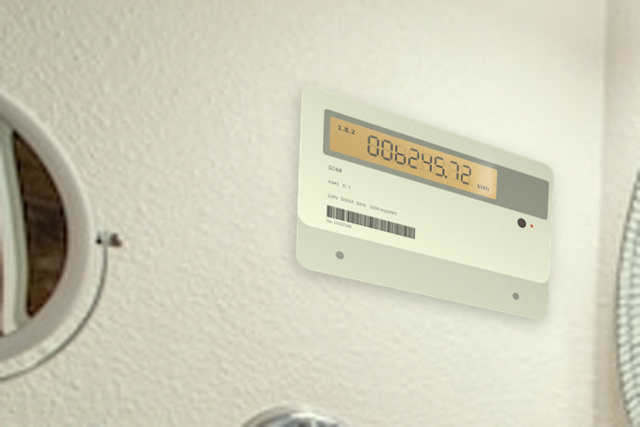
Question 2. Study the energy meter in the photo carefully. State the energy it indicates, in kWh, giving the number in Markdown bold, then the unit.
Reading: **6245.72** kWh
